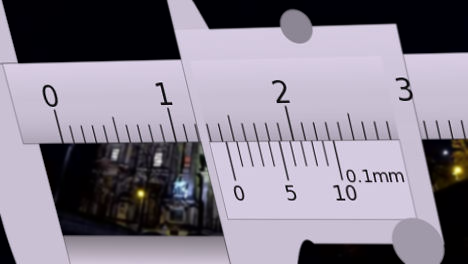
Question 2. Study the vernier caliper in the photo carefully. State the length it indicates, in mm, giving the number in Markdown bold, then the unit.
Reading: **14.3** mm
